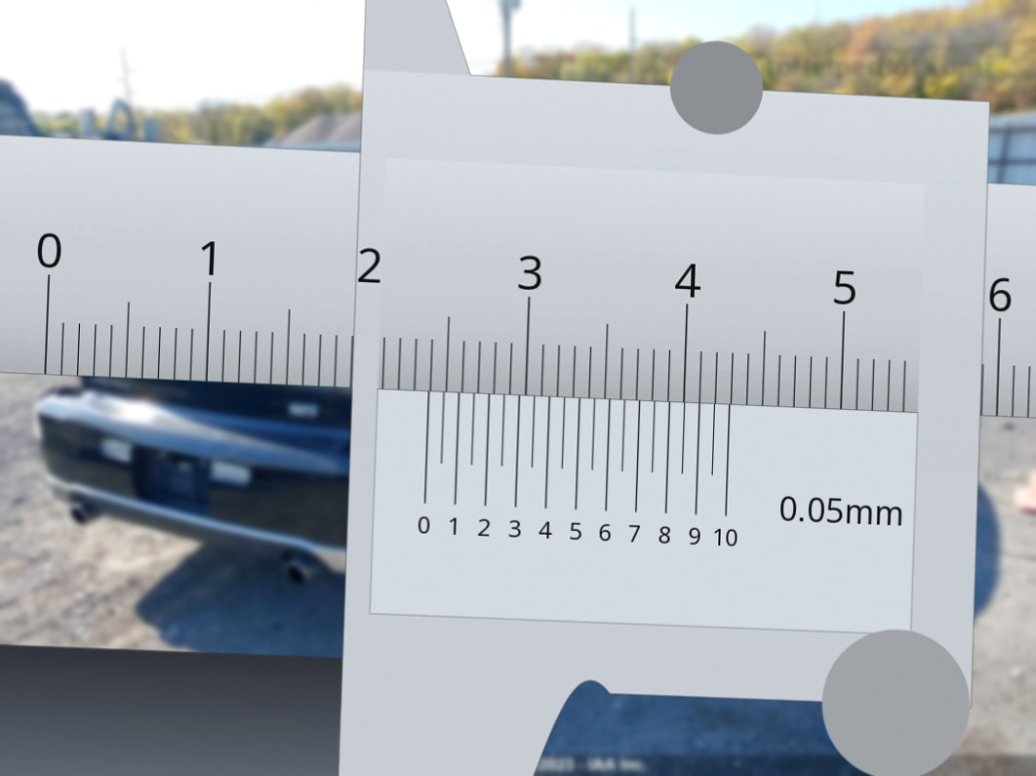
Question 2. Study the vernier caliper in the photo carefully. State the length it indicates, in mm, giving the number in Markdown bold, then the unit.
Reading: **23.9** mm
